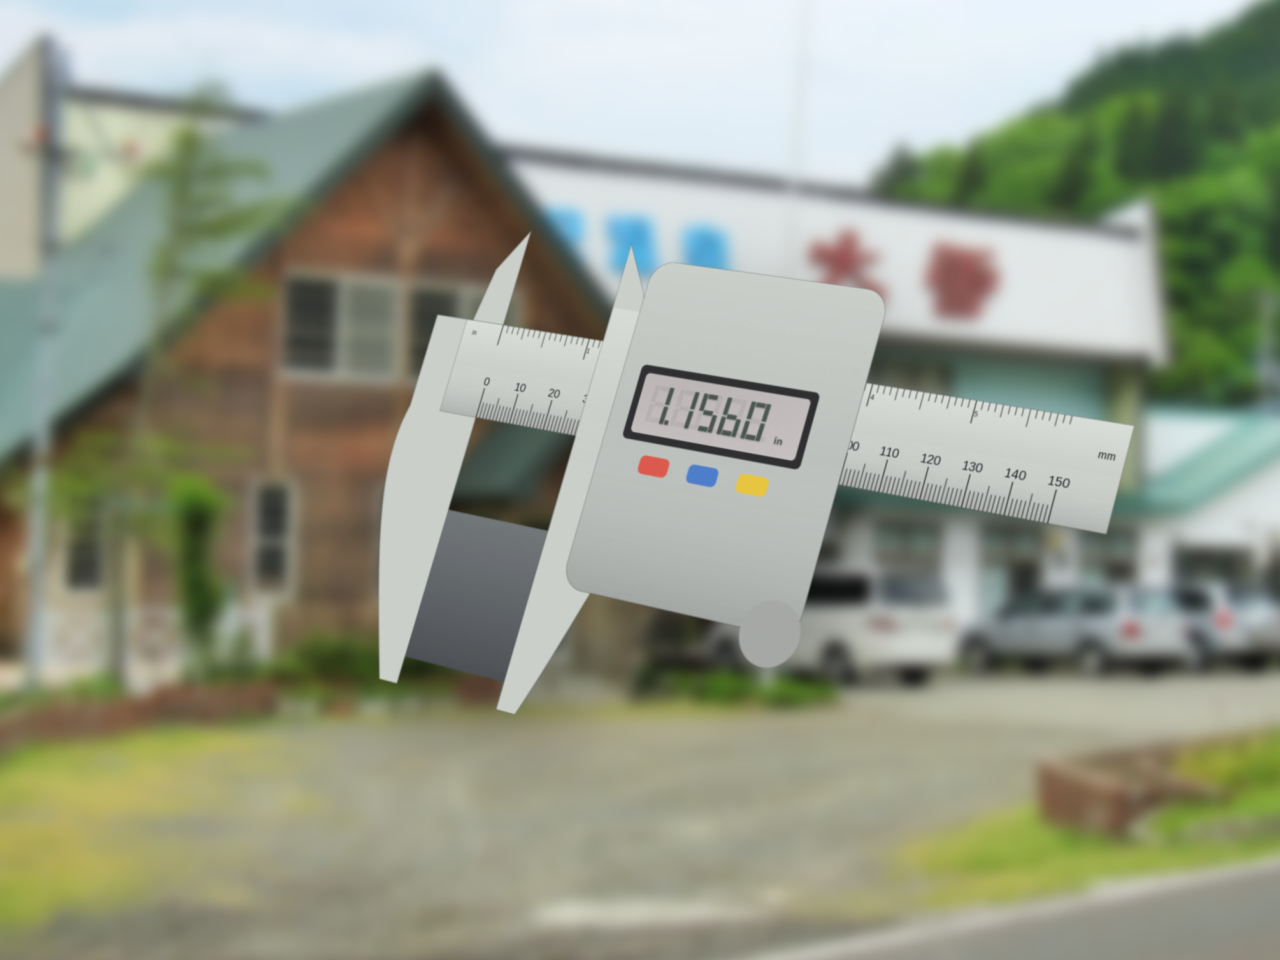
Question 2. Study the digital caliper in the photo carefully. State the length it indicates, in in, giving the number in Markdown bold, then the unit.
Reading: **1.1560** in
